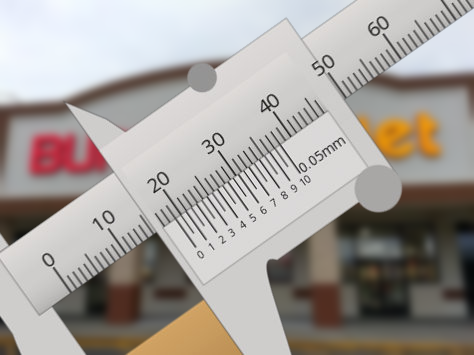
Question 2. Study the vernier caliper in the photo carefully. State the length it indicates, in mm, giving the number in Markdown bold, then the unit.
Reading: **19.0** mm
